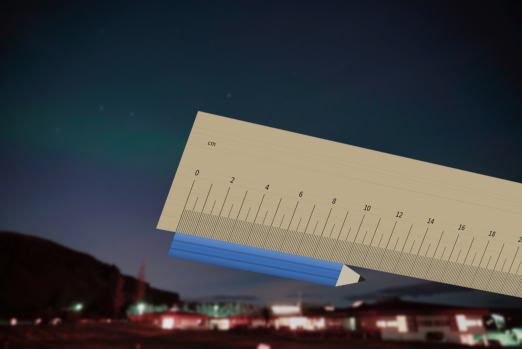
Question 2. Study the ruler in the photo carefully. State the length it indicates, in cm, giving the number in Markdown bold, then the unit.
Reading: **11.5** cm
